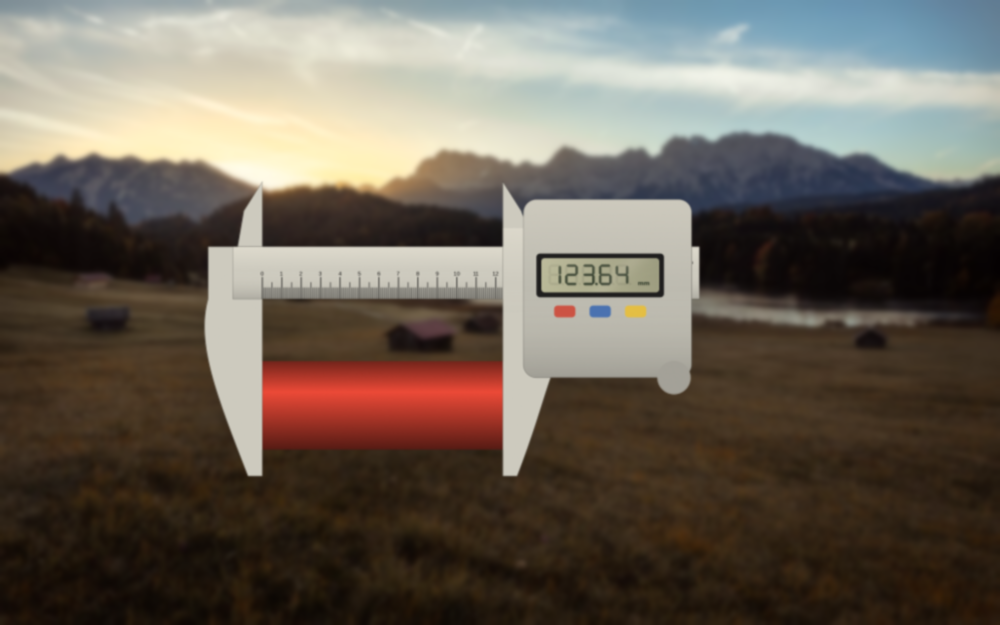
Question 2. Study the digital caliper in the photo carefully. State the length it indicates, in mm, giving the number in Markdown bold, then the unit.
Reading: **123.64** mm
